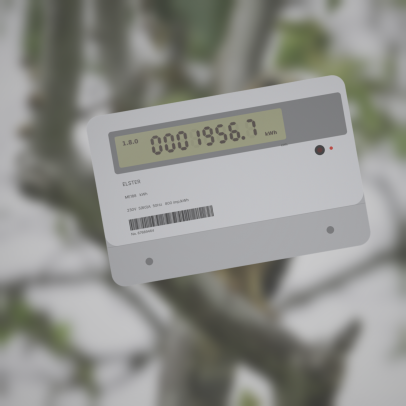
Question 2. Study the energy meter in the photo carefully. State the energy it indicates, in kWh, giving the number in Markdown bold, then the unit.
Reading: **1956.7** kWh
